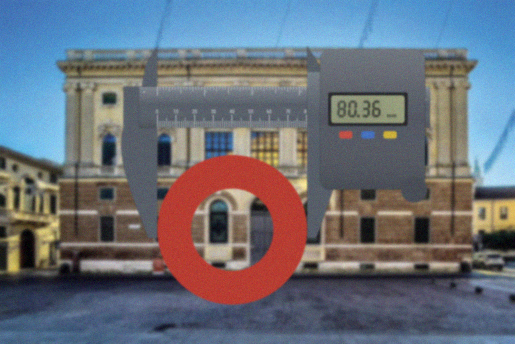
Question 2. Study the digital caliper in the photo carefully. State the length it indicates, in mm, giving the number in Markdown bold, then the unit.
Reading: **80.36** mm
